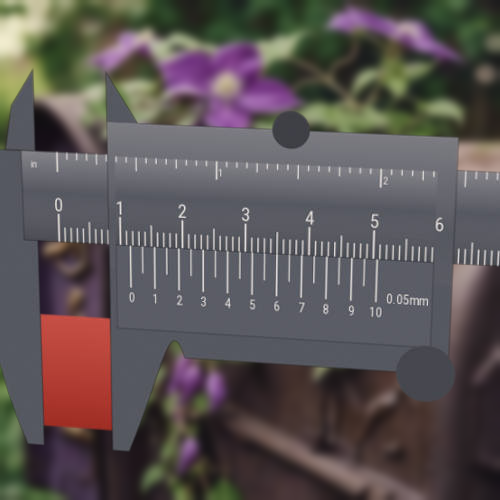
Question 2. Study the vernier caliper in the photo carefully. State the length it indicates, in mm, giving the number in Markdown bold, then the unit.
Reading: **11.6** mm
